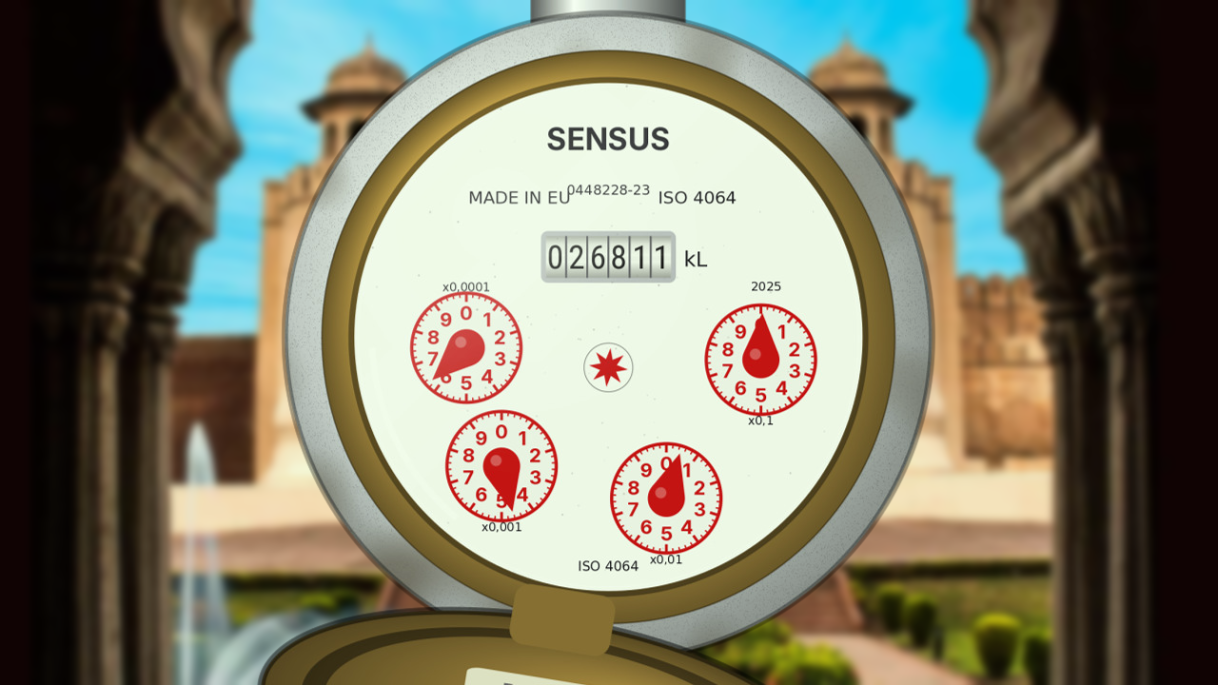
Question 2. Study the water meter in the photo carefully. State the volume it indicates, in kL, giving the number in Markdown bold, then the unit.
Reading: **26811.0046** kL
